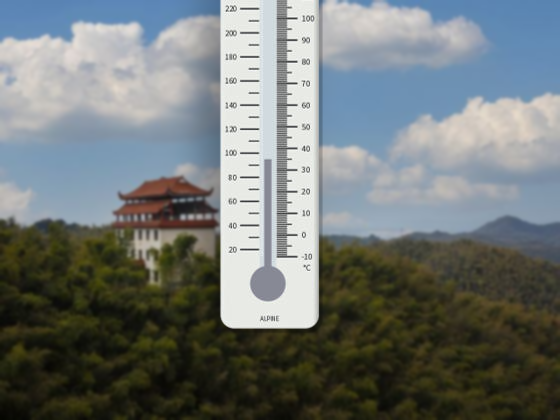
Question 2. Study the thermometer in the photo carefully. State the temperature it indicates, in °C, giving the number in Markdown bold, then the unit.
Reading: **35** °C
